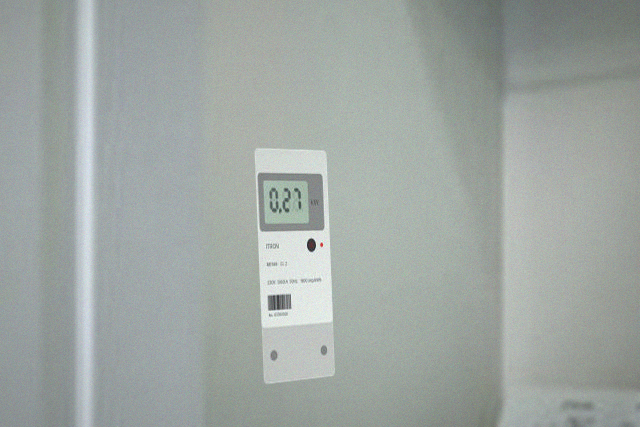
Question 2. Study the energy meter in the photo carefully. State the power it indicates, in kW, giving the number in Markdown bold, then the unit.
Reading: **0.27** kW
